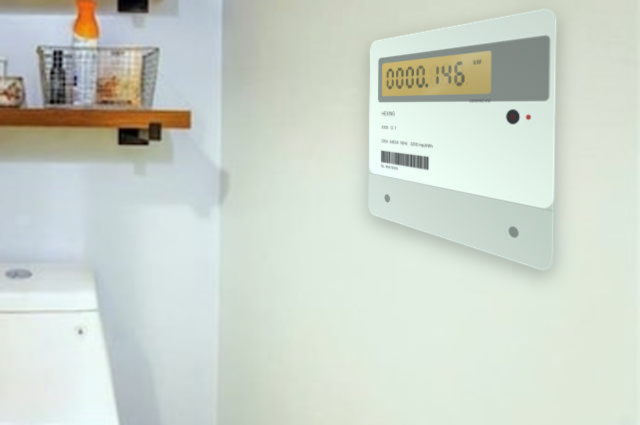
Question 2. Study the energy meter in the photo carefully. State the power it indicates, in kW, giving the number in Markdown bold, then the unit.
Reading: **0.146** kW
